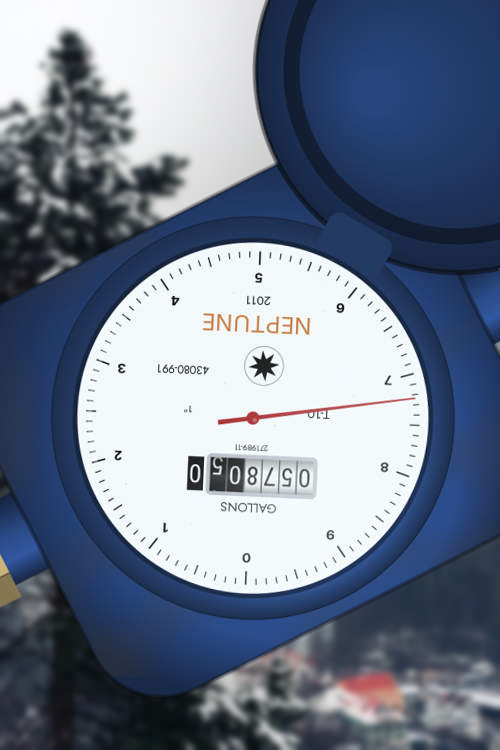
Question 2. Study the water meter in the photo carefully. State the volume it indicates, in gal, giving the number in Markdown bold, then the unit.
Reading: **578047.2** gal
